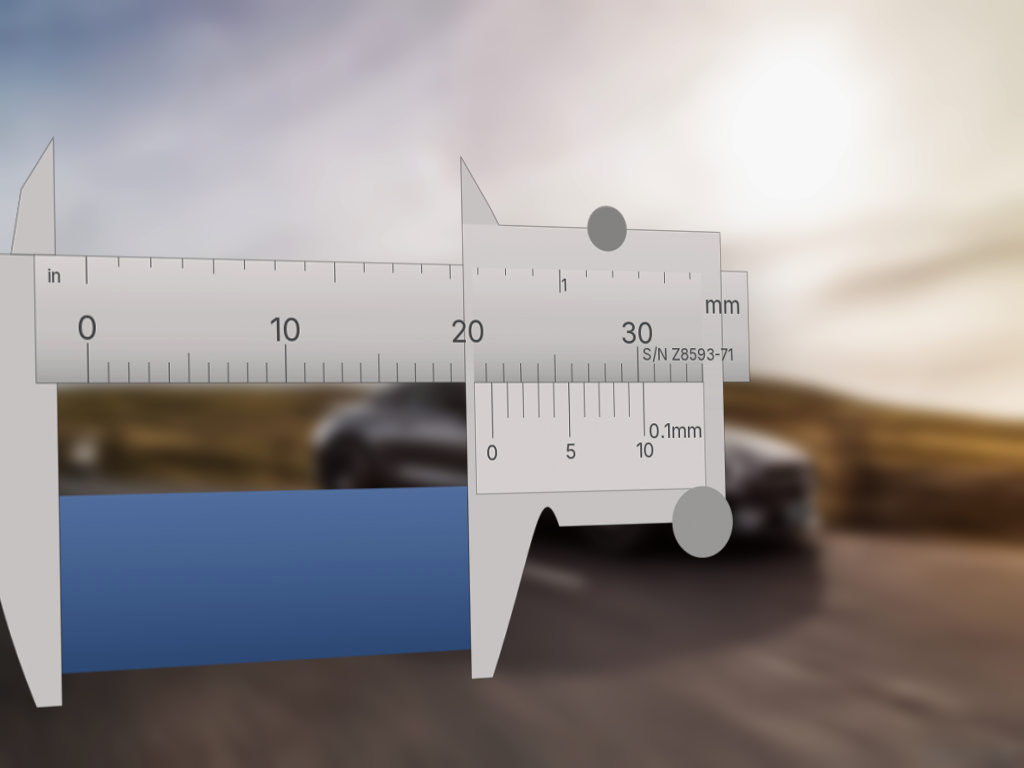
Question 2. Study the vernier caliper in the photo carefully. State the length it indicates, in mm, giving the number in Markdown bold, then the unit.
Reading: **21.3** mm
